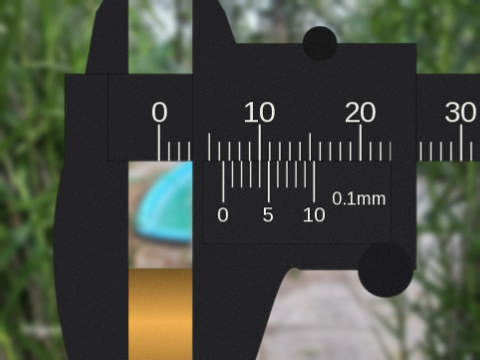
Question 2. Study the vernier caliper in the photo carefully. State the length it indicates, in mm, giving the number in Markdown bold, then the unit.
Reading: **6.4** mm
